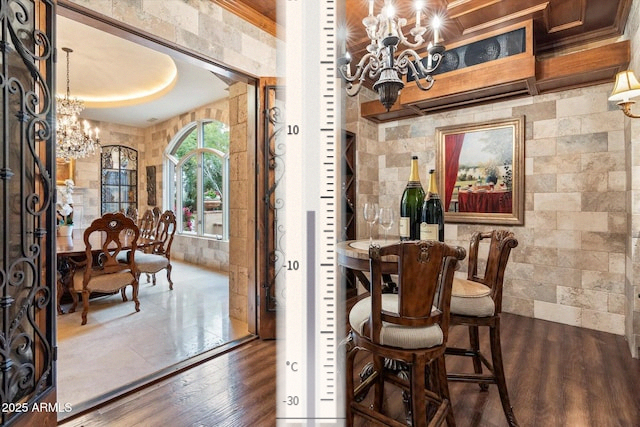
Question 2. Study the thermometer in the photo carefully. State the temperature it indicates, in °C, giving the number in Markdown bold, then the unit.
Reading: **-2** °C
